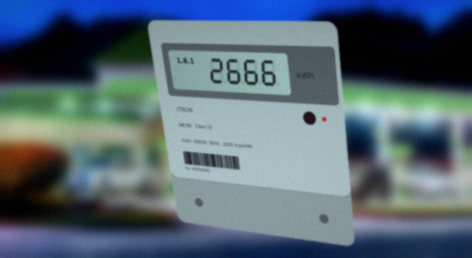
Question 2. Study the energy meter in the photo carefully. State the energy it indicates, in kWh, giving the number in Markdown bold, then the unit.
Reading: **2666** kWh
